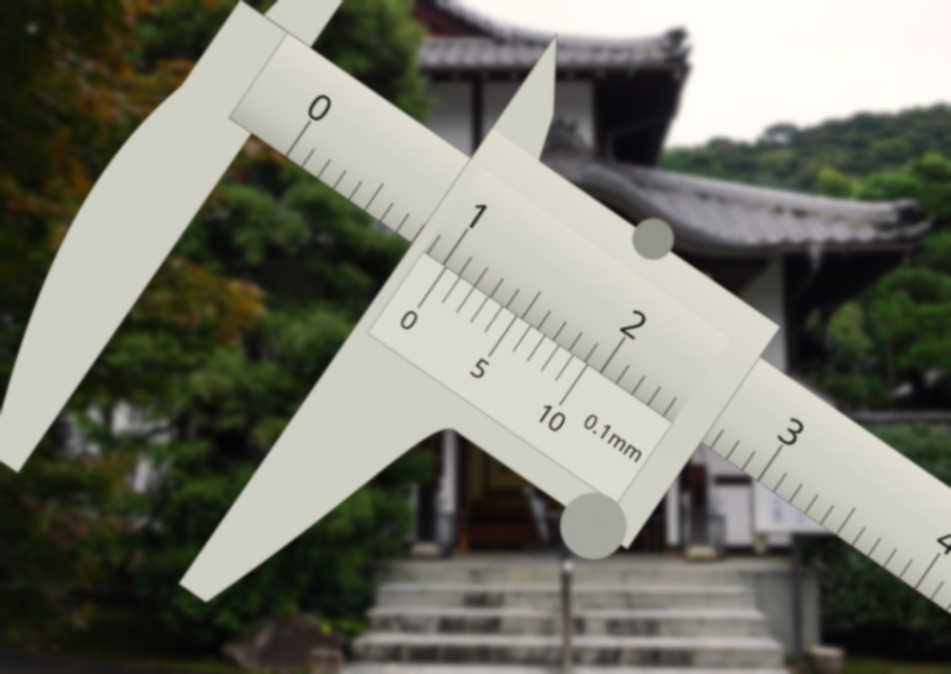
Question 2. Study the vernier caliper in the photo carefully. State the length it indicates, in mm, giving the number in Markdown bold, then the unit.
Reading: **10.2** mm
